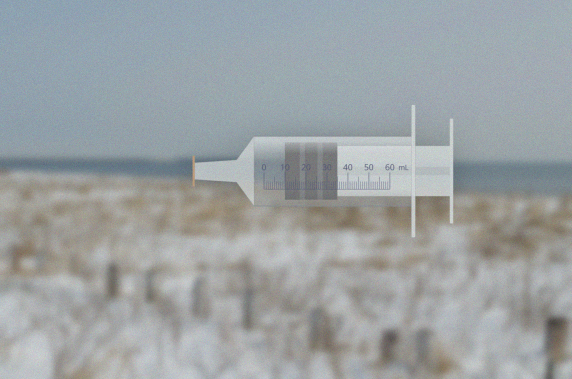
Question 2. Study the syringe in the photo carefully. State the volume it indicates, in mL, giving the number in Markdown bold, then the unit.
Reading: **10** mL
